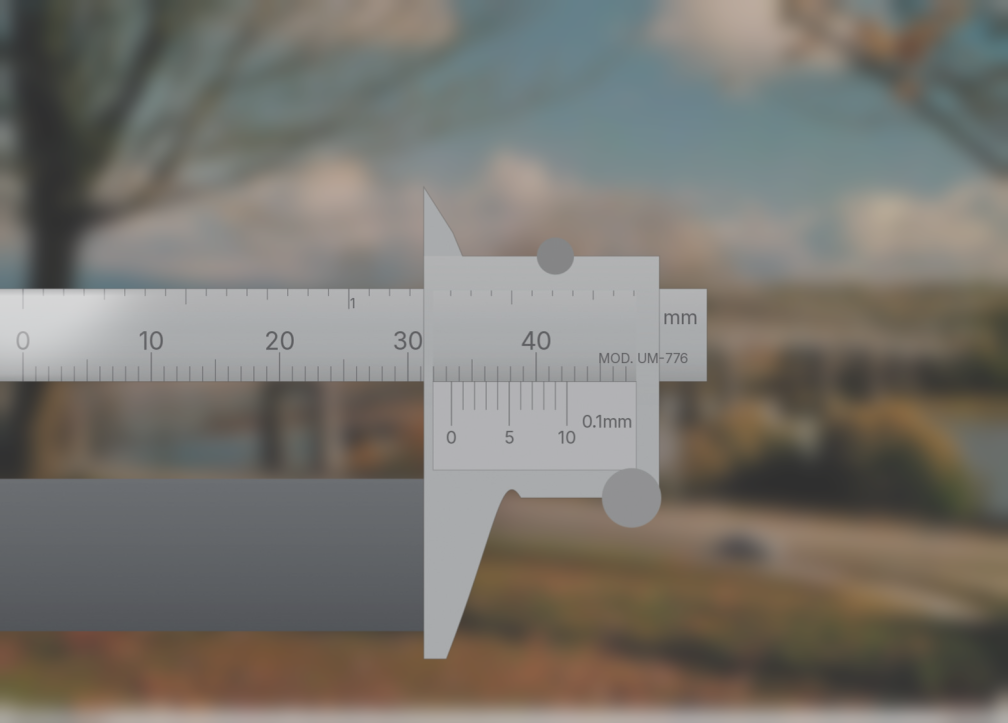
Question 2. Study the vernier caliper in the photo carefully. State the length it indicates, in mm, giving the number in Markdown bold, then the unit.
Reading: **33.4** mm
